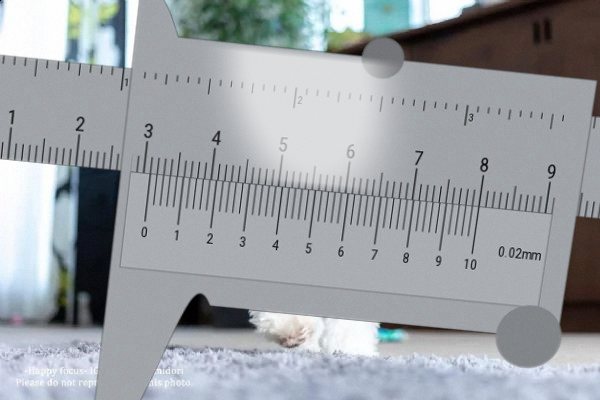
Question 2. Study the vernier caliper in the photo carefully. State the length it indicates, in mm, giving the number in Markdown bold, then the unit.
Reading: **31.0** mm
